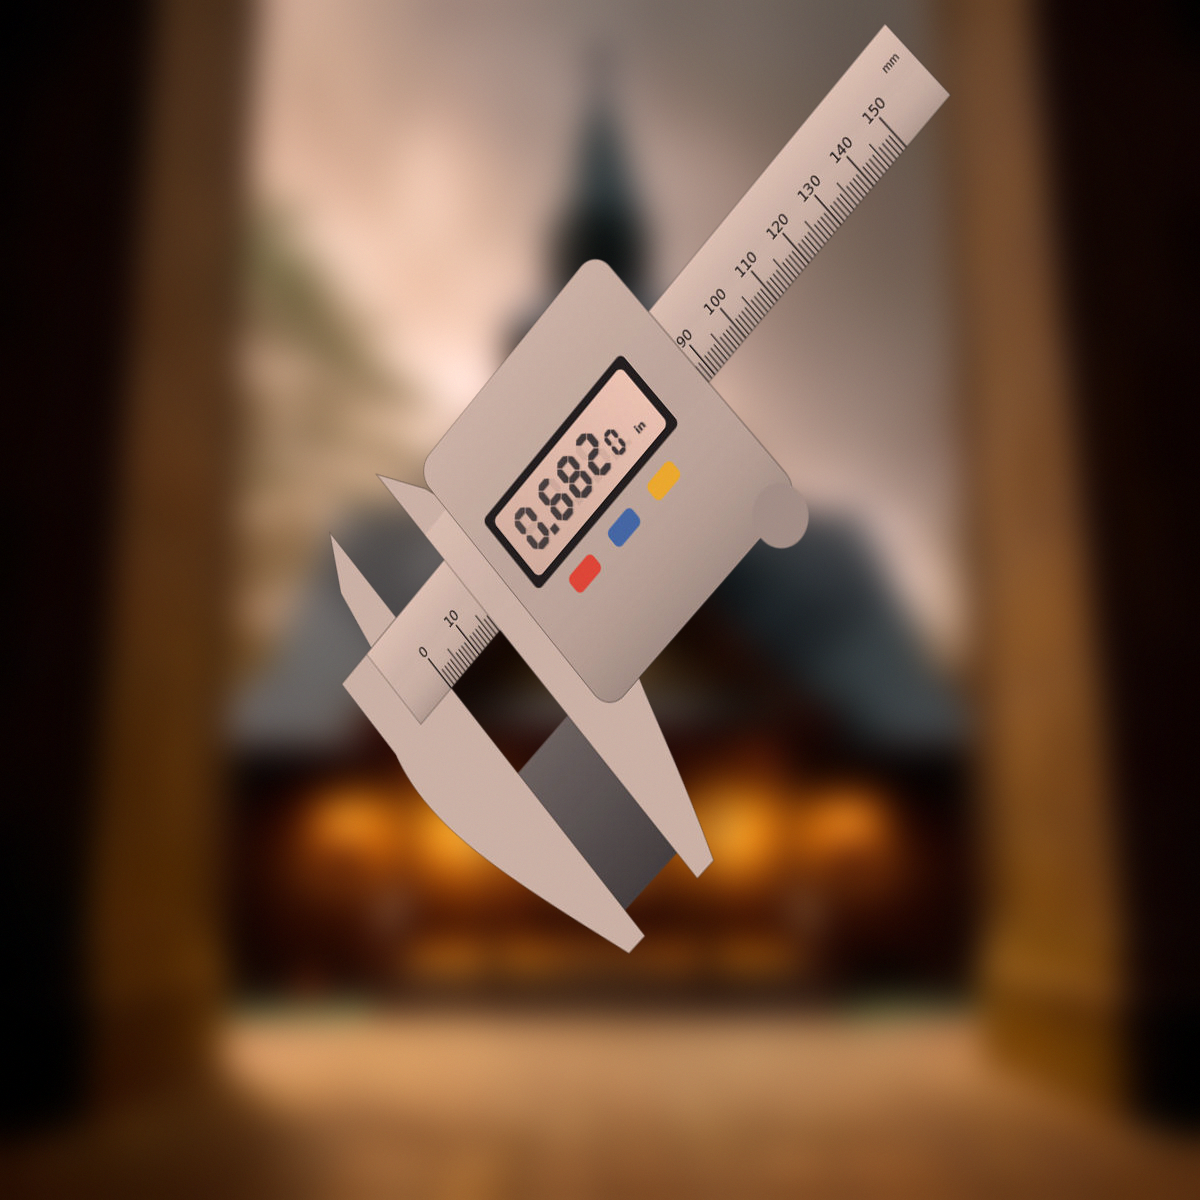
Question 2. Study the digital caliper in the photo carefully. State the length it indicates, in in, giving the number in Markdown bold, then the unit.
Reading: **0.6820** in
